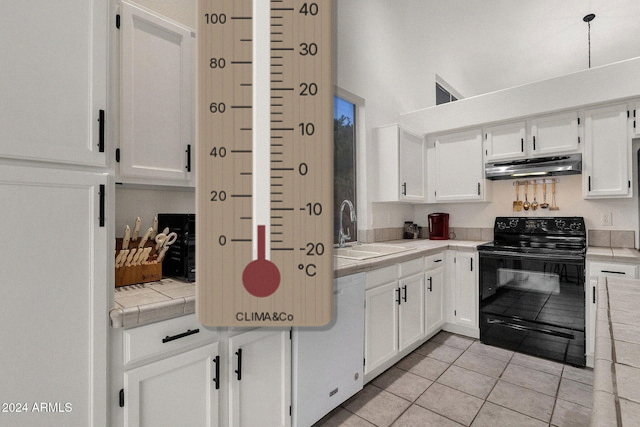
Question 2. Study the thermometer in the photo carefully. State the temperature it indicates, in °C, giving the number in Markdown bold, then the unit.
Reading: **-14** °C
